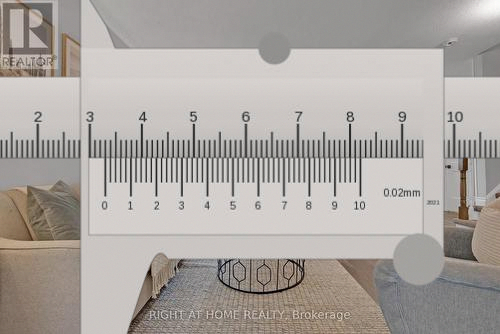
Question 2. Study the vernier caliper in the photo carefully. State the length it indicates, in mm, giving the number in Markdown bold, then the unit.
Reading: **33.0** mm
